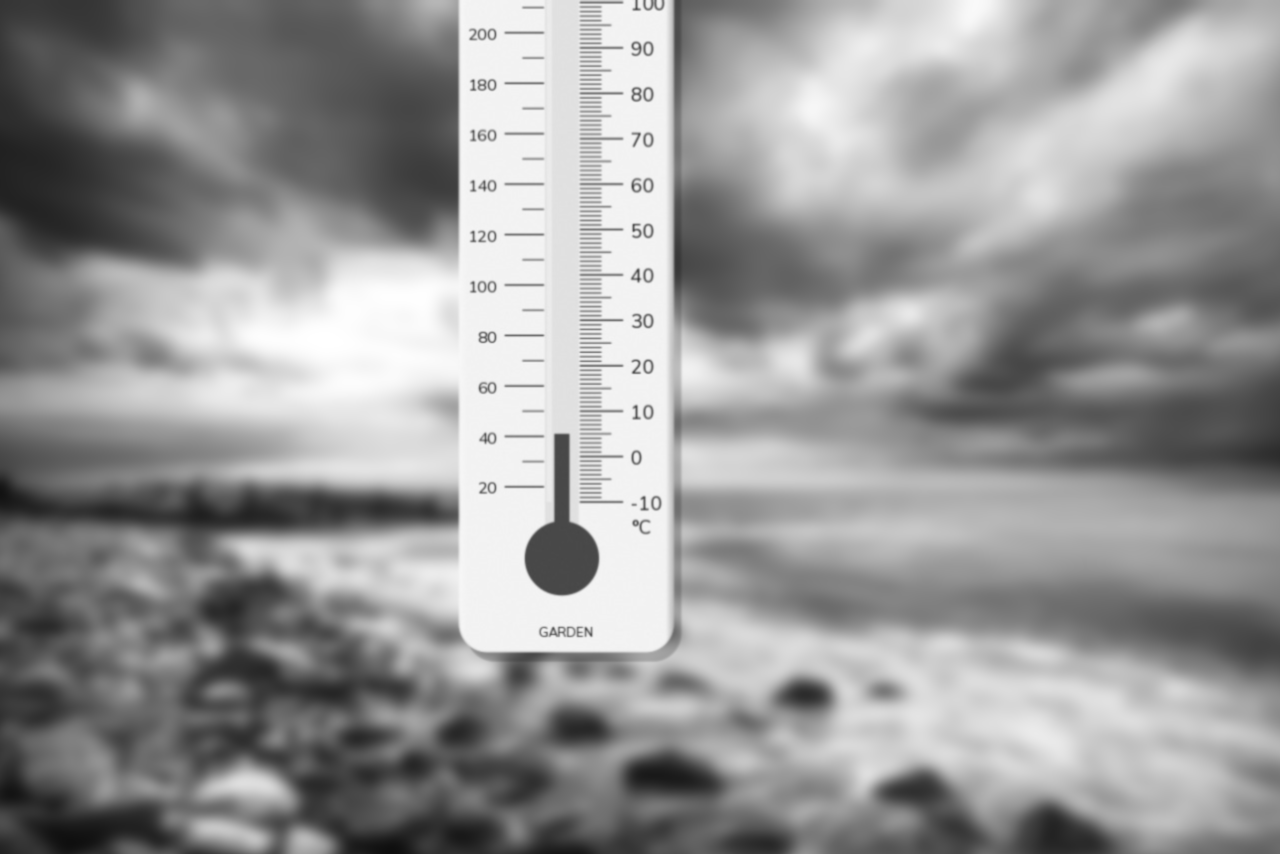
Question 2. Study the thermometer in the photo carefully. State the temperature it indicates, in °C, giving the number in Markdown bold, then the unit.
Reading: **5** °C
